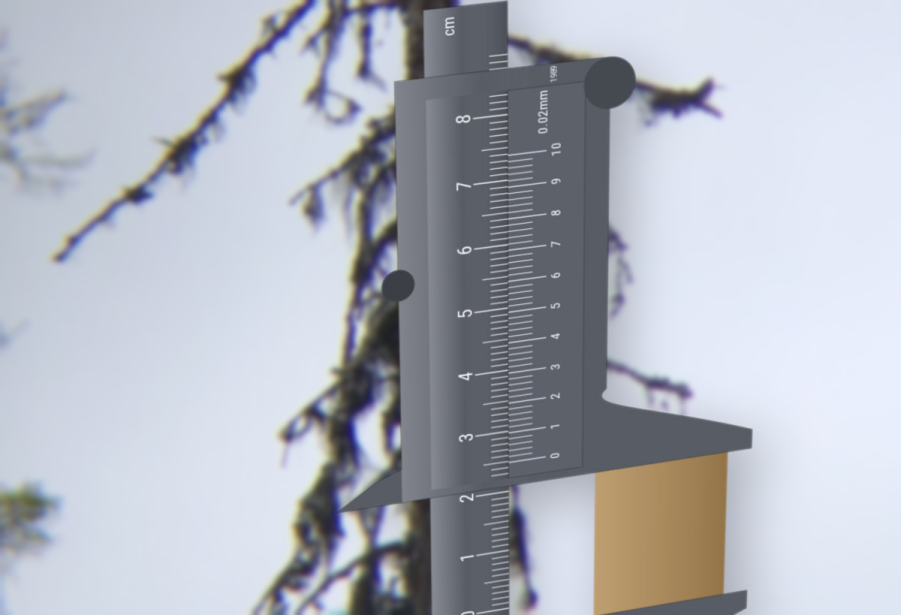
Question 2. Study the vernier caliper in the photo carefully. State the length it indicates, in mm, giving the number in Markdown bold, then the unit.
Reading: **24.8** mm
